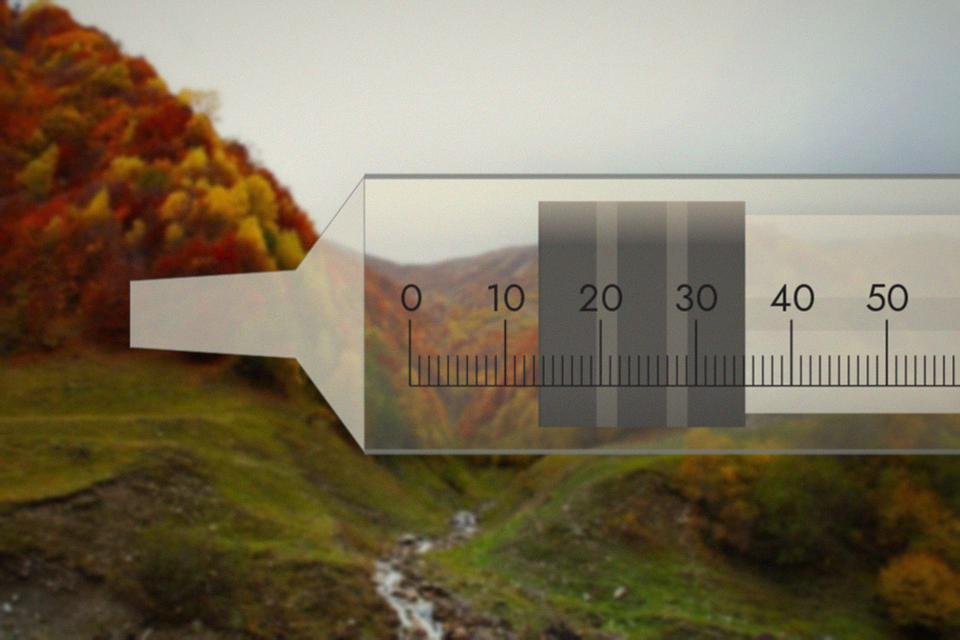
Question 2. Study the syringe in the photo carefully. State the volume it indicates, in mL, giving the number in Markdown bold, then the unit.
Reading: **13.5** mL
